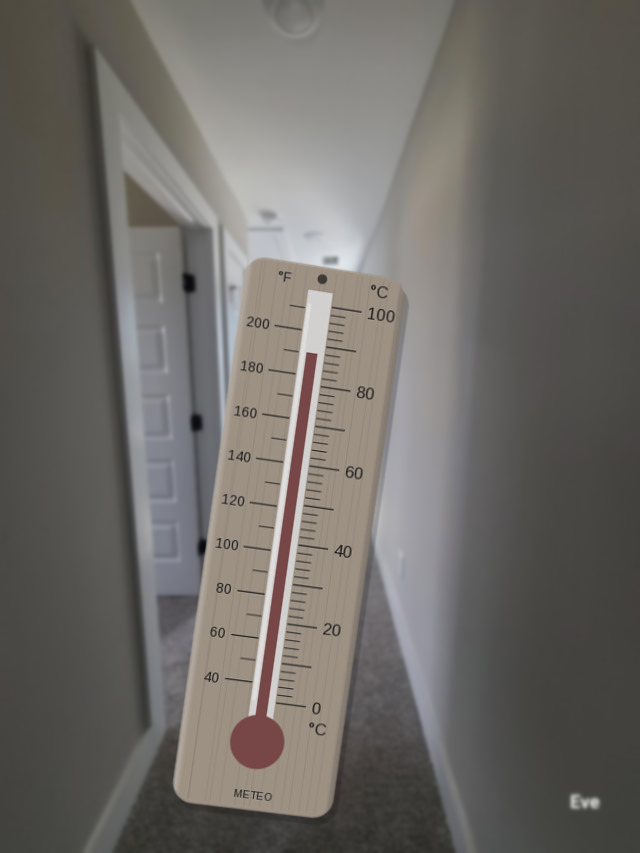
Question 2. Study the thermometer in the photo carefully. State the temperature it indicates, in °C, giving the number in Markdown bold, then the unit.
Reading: **88** °C
